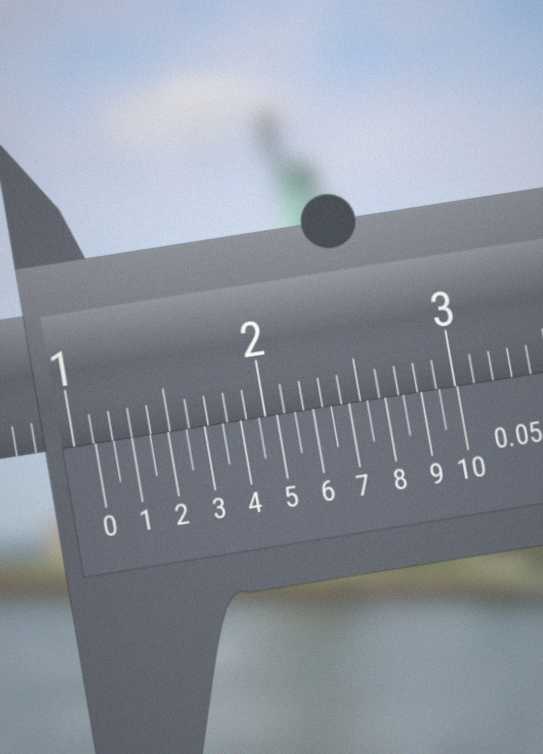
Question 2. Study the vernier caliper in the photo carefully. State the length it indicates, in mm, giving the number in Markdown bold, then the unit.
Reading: **11.1** mm
